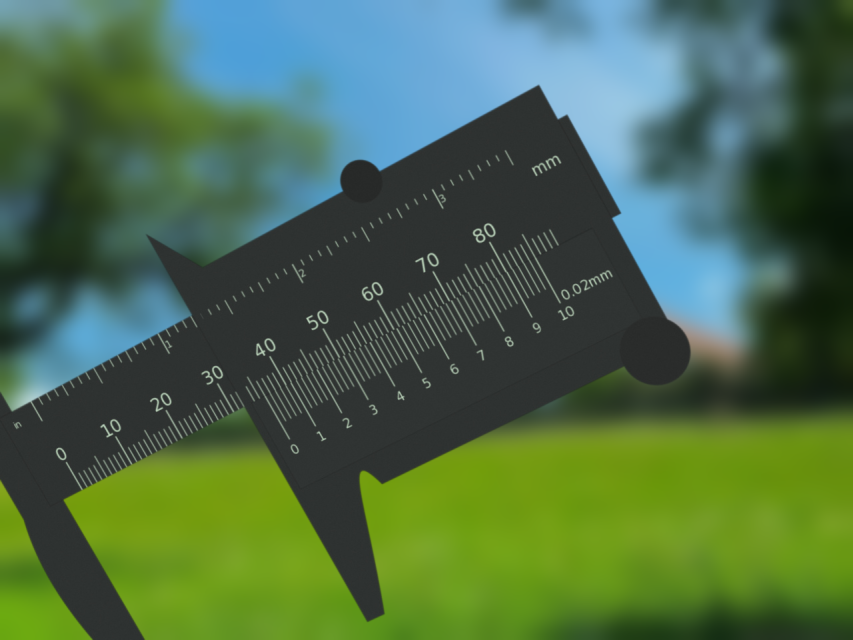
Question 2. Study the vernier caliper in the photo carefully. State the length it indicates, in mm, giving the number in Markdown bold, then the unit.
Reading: **36.0** mm
